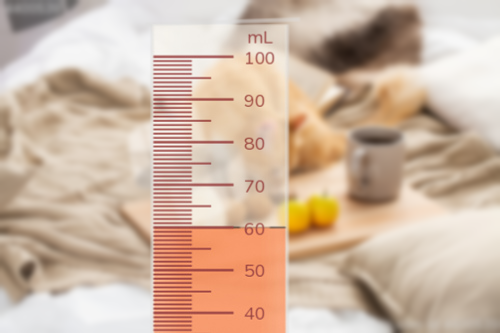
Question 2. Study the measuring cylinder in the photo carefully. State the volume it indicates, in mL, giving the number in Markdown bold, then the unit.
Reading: **60** mL
